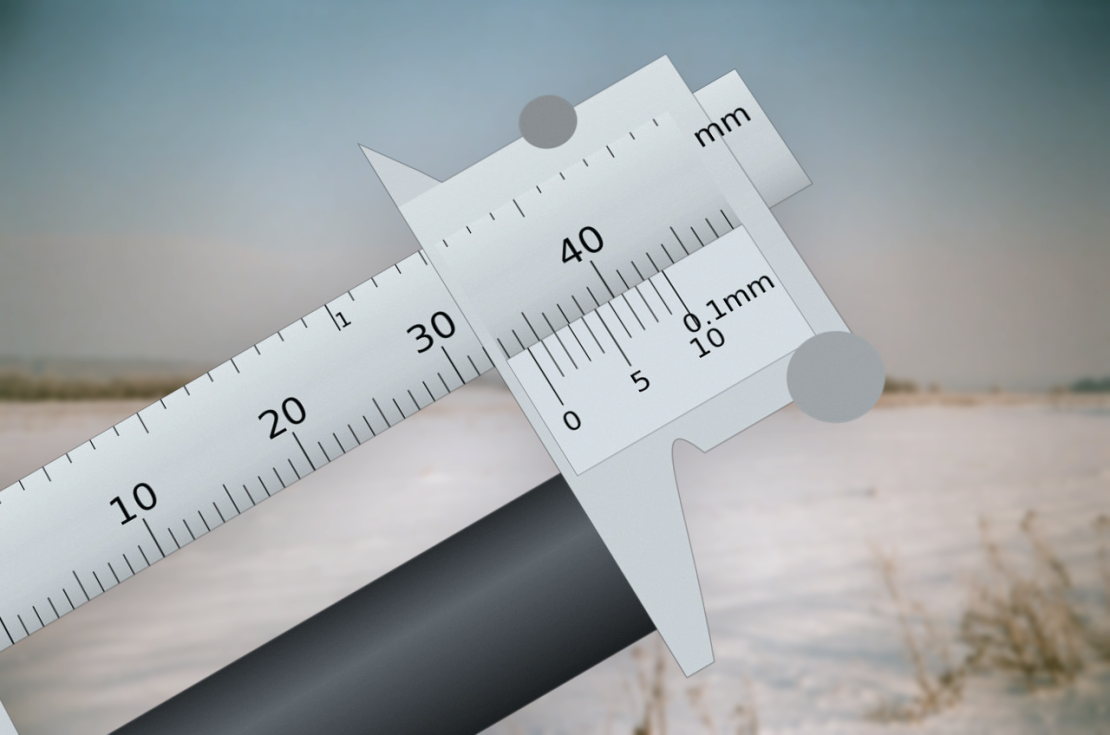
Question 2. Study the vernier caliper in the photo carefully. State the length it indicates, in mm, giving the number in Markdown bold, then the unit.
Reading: **34.2** mm
